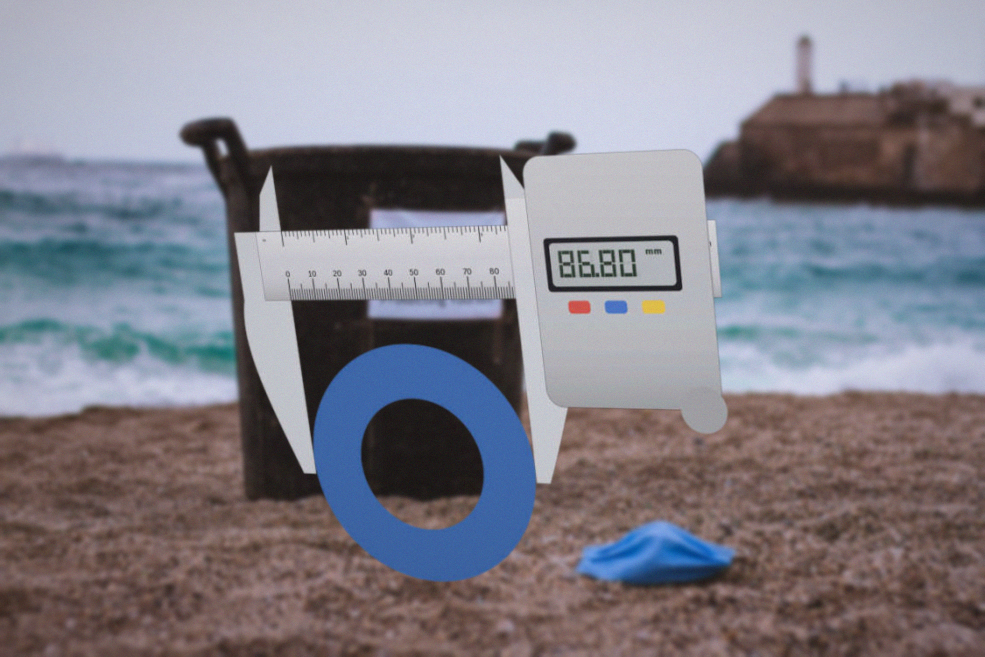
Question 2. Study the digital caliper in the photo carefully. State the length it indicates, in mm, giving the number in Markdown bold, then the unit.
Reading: **86.80** mm
